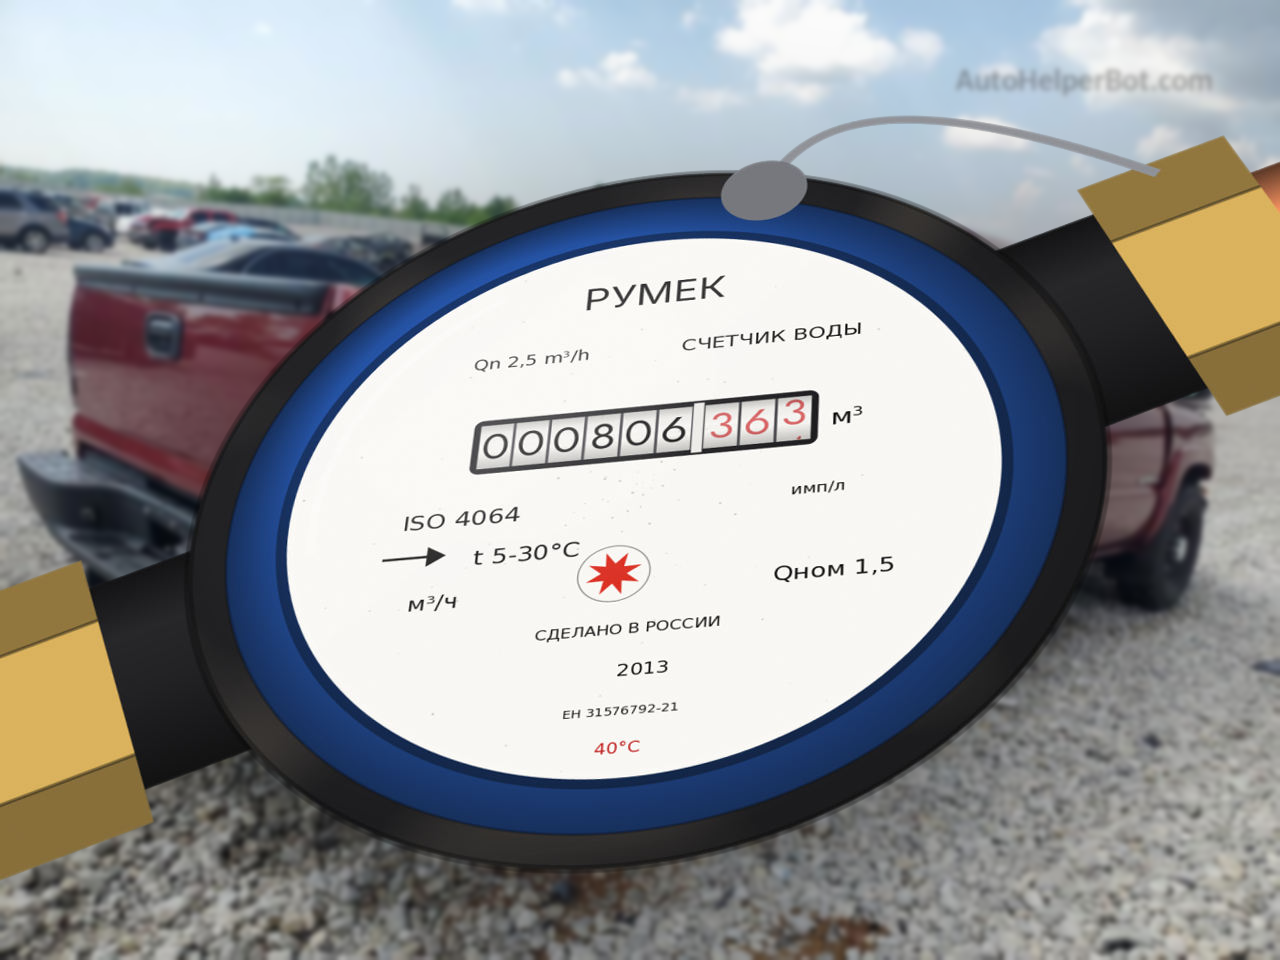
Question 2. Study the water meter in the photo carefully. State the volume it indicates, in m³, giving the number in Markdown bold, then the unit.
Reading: **806.363** m³
